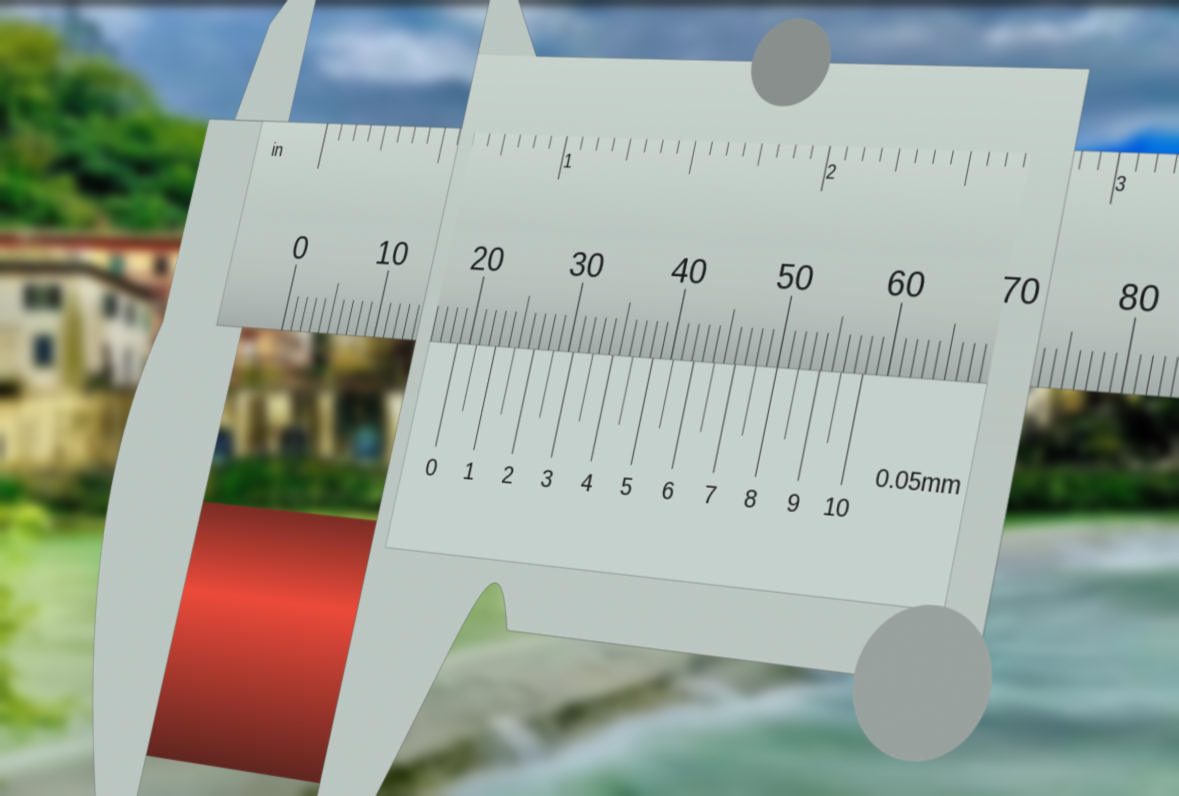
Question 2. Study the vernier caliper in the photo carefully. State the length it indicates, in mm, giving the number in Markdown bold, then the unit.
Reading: **18.8** mm
